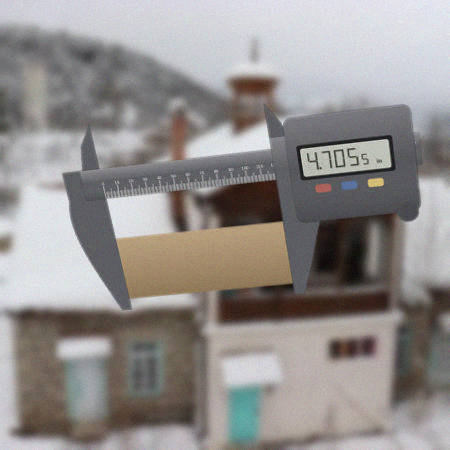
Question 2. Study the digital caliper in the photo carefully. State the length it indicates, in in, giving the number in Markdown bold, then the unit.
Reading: **4.7055** in
